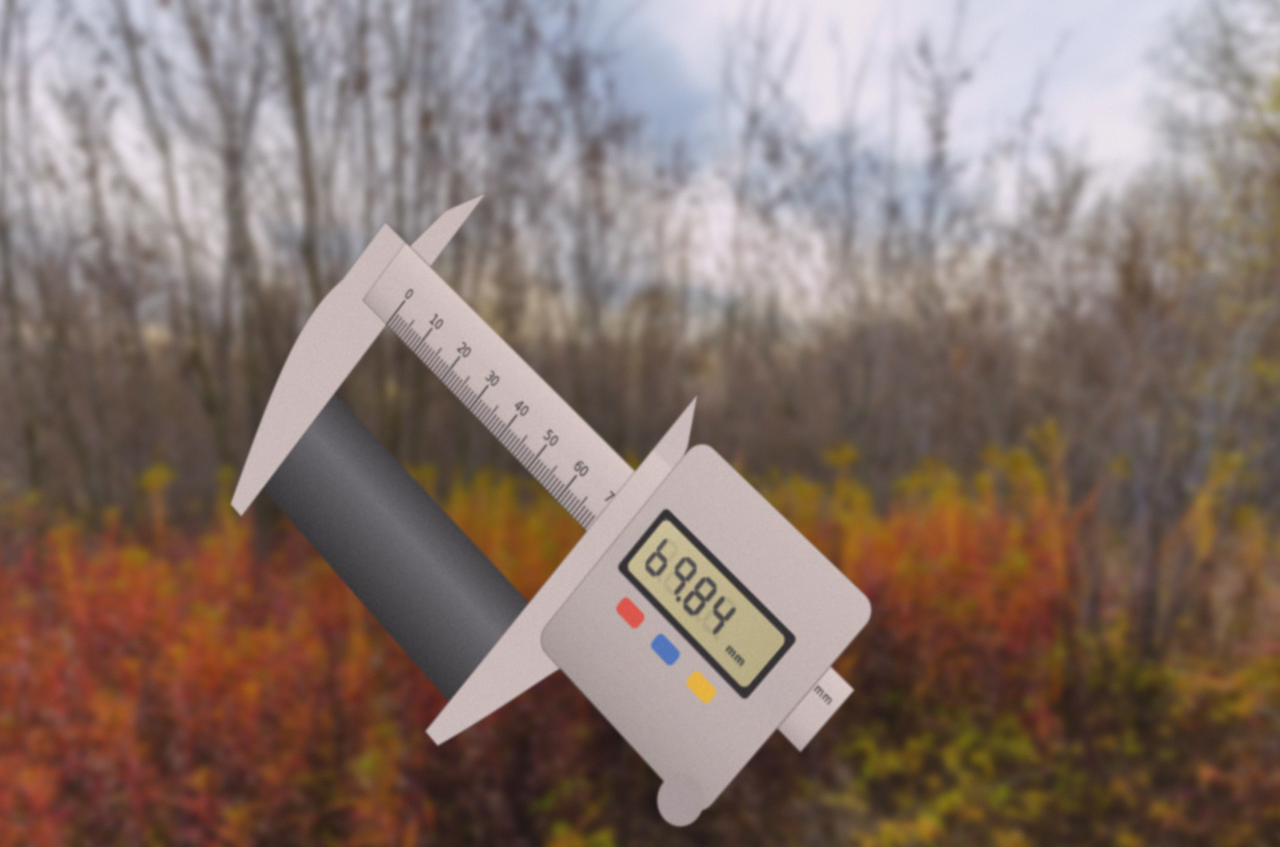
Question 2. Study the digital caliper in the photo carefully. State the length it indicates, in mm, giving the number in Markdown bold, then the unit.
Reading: **69.84** mm
